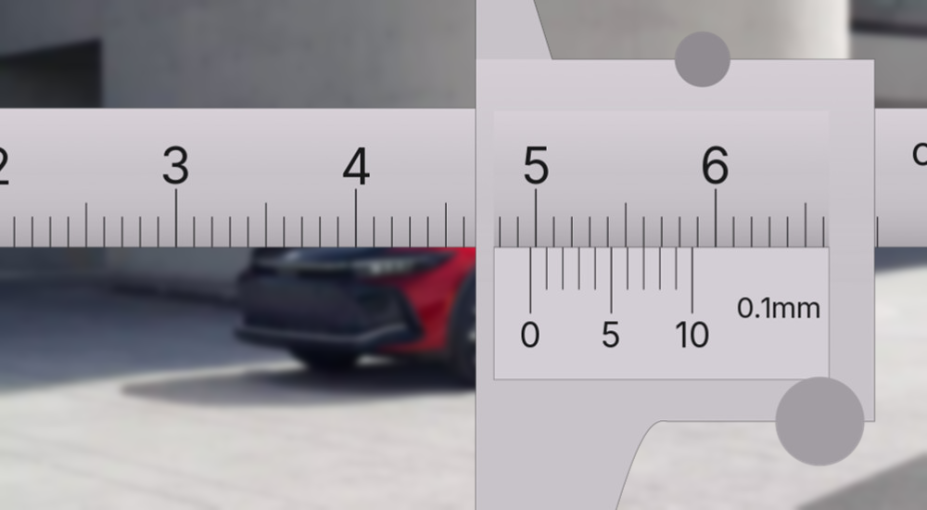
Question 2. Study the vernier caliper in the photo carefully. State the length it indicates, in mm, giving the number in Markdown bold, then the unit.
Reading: **49.7** mm
